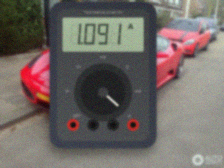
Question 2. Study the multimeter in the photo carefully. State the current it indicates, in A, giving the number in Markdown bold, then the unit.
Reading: **1.091** A
